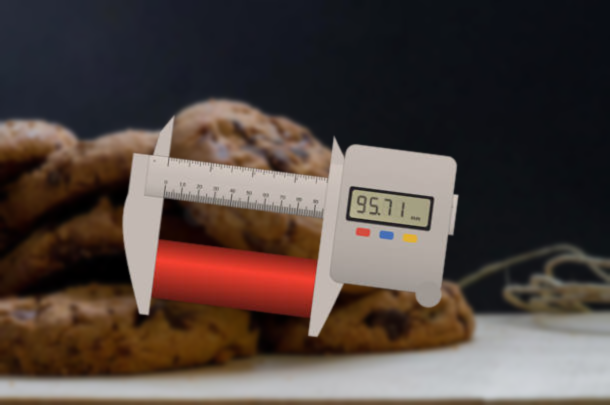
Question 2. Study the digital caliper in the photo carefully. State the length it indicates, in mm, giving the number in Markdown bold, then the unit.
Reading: **95.71** mm
